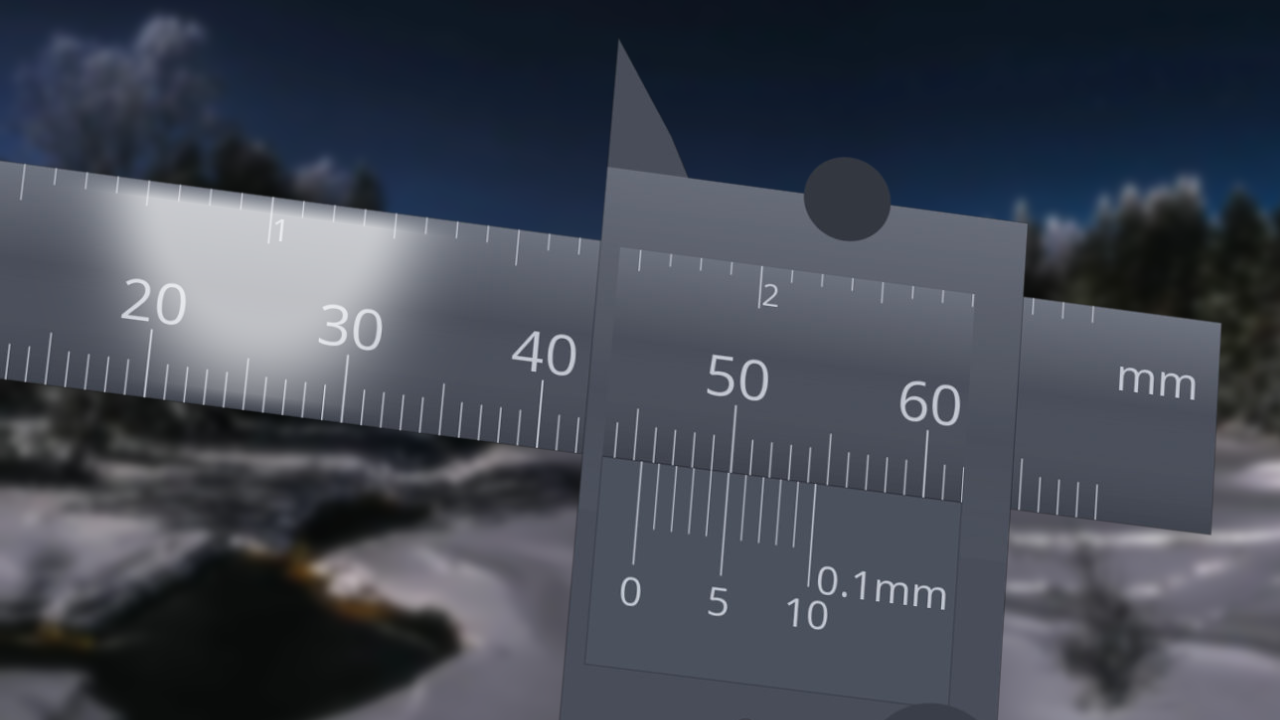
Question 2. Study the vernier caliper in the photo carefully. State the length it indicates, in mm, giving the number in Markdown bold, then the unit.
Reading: **45.4** mm
